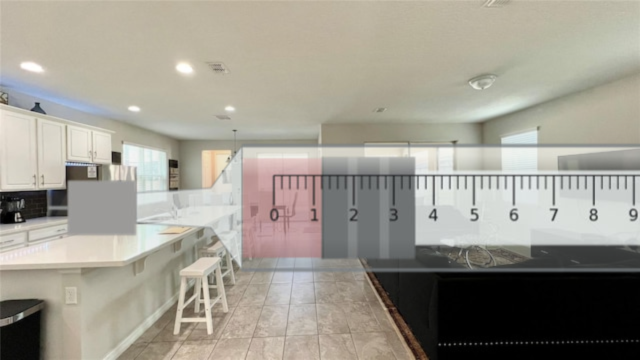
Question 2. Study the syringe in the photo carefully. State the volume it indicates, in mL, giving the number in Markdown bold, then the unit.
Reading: **1.2** mL
